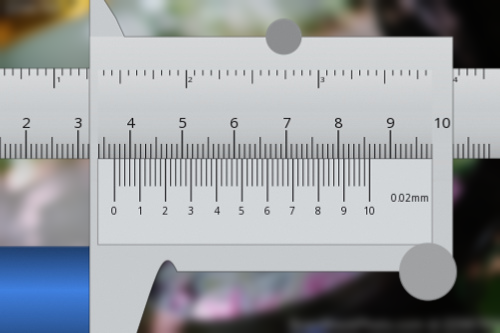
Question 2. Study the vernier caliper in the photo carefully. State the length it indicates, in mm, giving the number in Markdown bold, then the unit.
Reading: **37.0** mm
